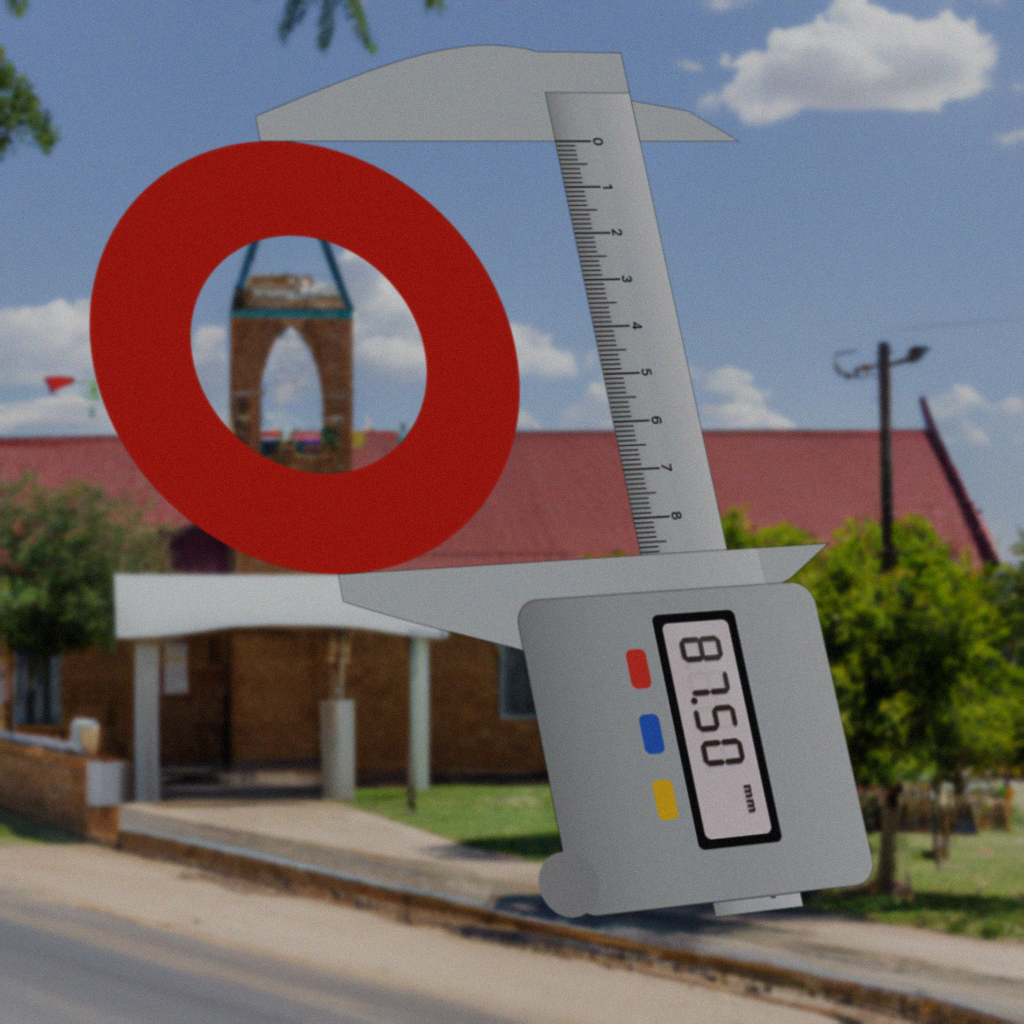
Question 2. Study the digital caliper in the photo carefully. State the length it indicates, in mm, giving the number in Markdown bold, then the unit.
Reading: **87.50** mm
